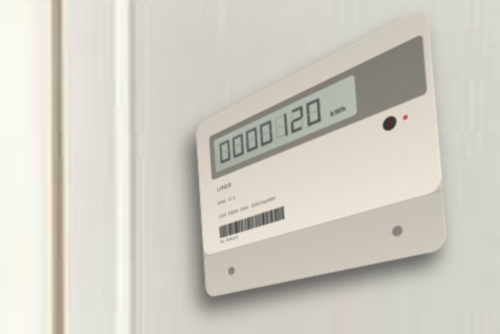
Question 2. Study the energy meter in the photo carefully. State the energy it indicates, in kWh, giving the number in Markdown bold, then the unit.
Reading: **120** kWh
